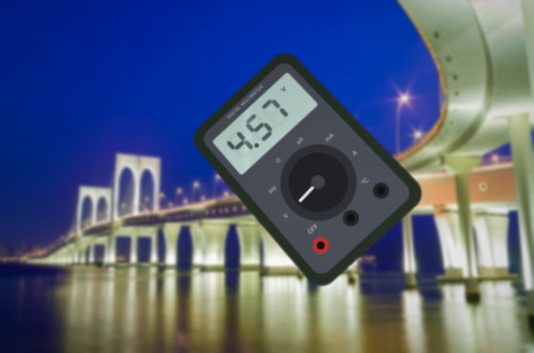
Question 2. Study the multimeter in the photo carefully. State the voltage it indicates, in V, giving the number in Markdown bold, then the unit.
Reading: **4.57** V
